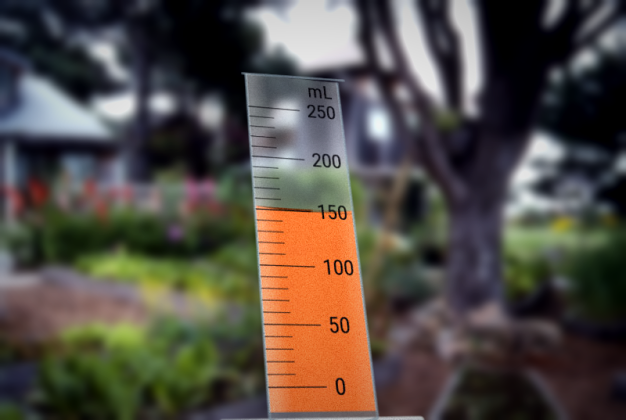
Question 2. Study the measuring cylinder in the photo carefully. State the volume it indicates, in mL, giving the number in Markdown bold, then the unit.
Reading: **150** mL
